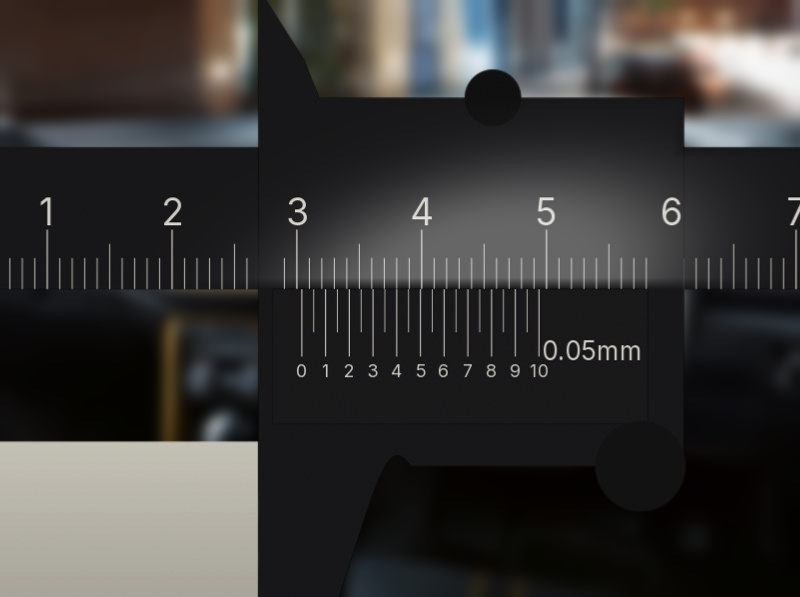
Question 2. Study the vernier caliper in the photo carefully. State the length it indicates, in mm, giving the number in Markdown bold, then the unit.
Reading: **30.4** mm
